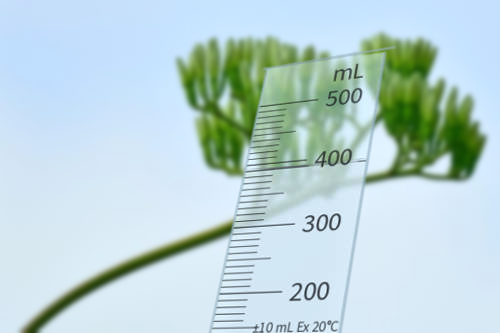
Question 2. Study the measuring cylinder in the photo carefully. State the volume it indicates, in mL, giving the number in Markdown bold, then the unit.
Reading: **390** mL
